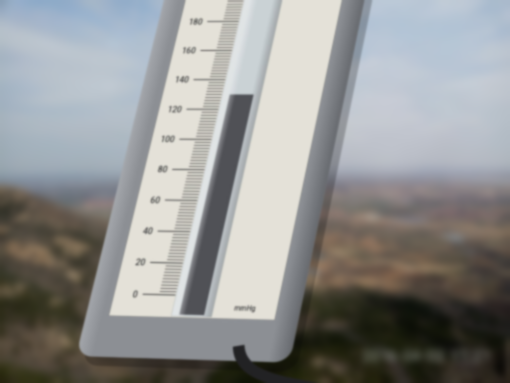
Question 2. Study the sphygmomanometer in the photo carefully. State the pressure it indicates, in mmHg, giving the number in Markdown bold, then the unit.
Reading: **130** mmHg
